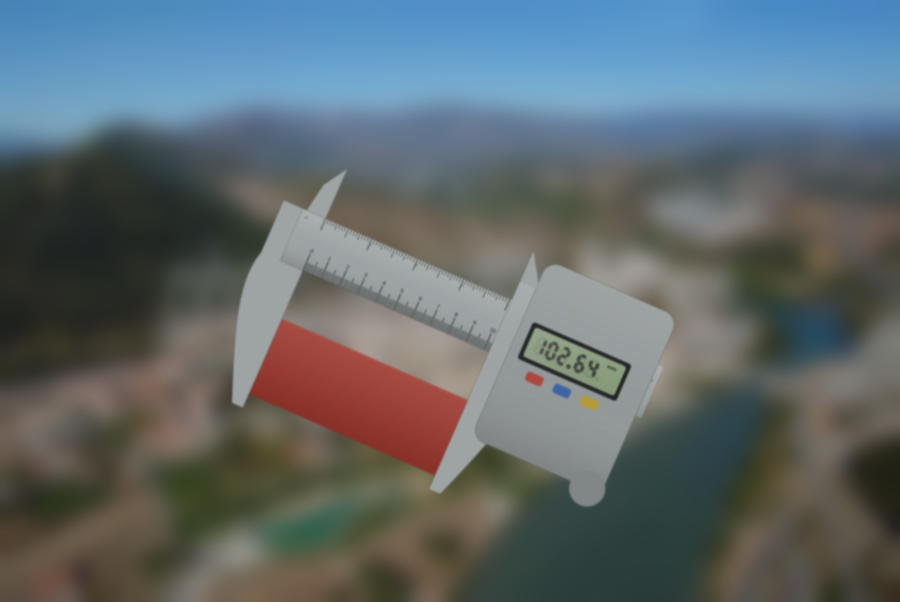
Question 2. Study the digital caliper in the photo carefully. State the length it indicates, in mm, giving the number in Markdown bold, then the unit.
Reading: **102.64** mm
